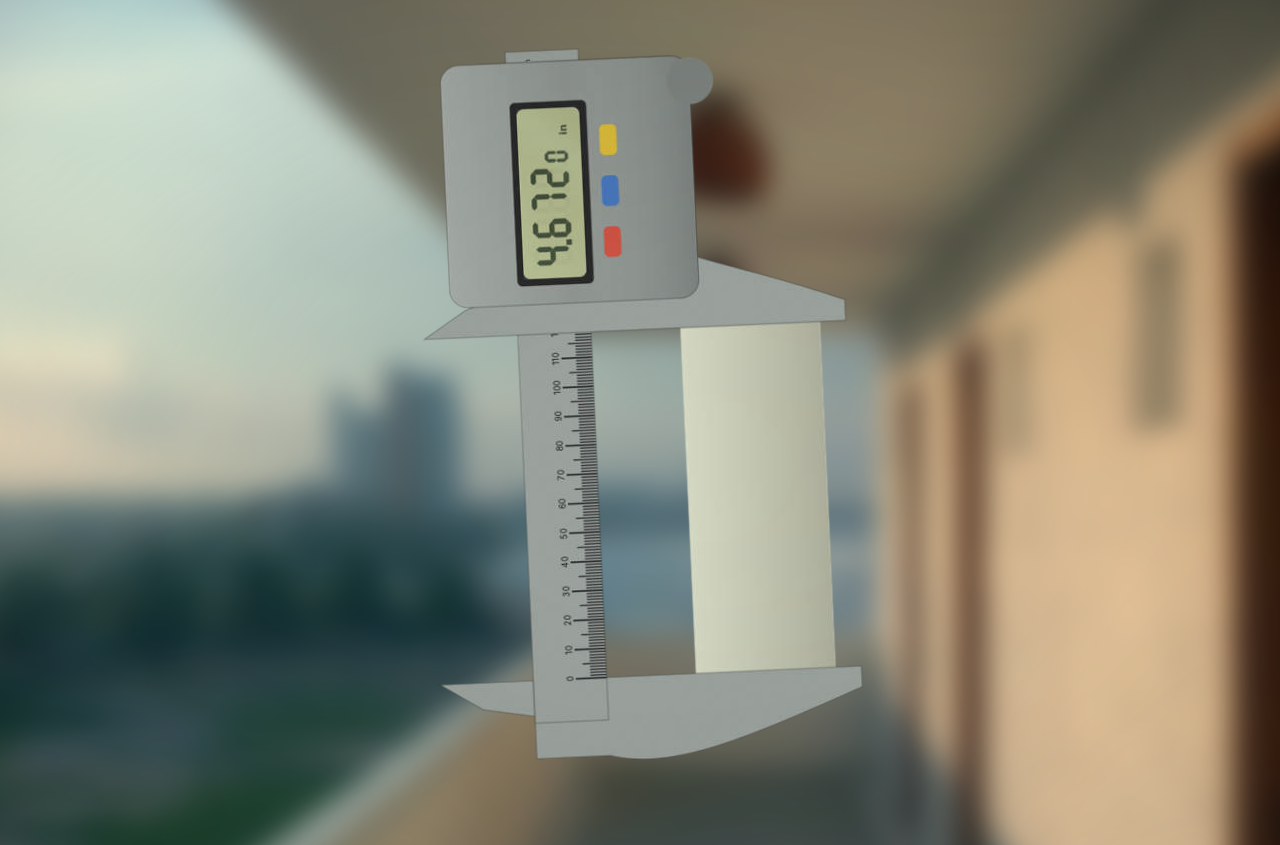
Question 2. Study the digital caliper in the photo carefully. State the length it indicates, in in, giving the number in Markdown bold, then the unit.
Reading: **4.6720** in
